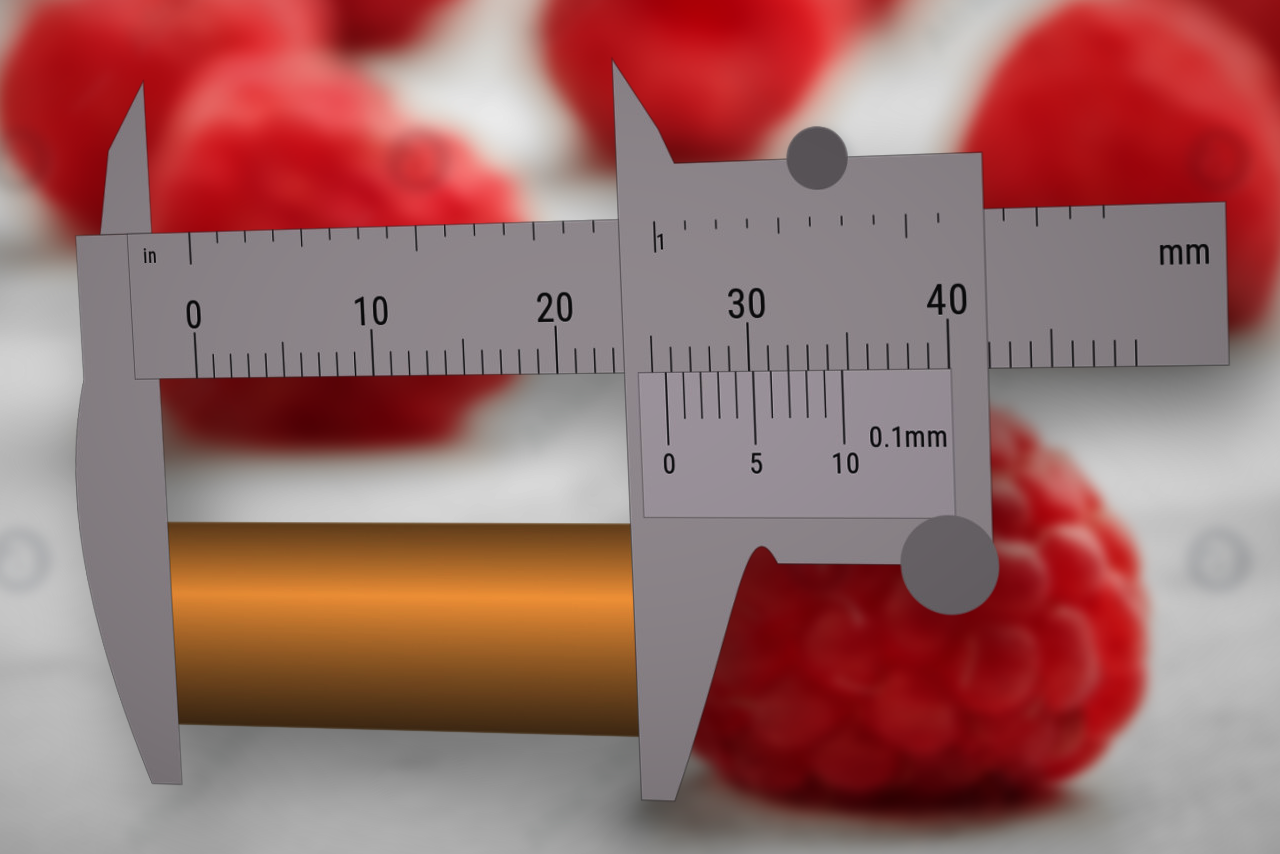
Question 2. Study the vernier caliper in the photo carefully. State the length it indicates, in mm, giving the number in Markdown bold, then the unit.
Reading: **25.7** mm
